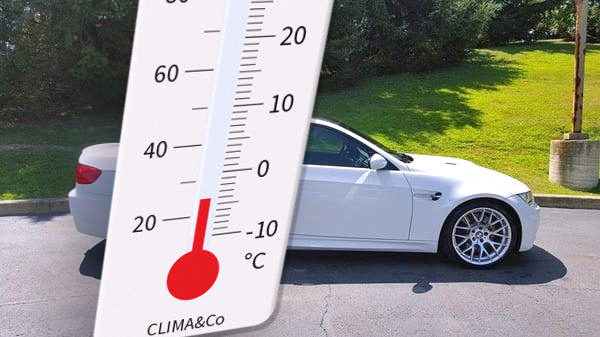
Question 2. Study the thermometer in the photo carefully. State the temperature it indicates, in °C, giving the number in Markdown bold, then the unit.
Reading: **-4** °C
